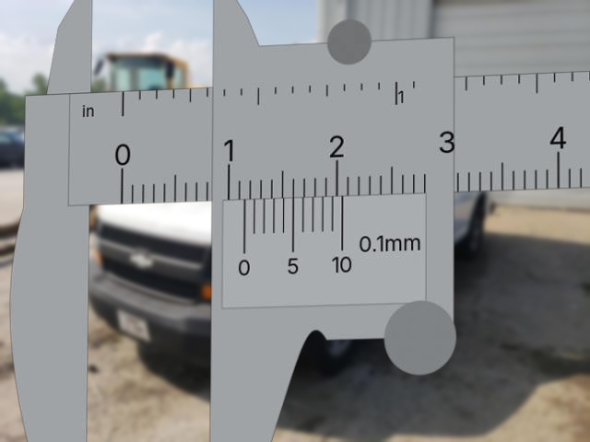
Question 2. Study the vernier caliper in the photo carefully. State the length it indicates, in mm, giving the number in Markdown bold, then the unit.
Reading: **11.5** mm
